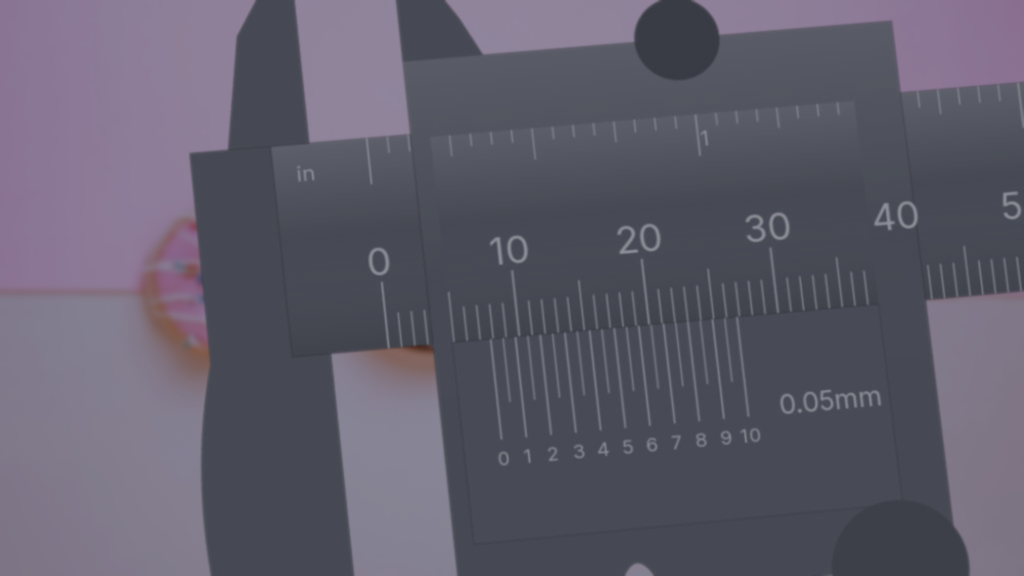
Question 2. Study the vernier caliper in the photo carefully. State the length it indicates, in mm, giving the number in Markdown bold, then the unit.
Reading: **7.8** mm
